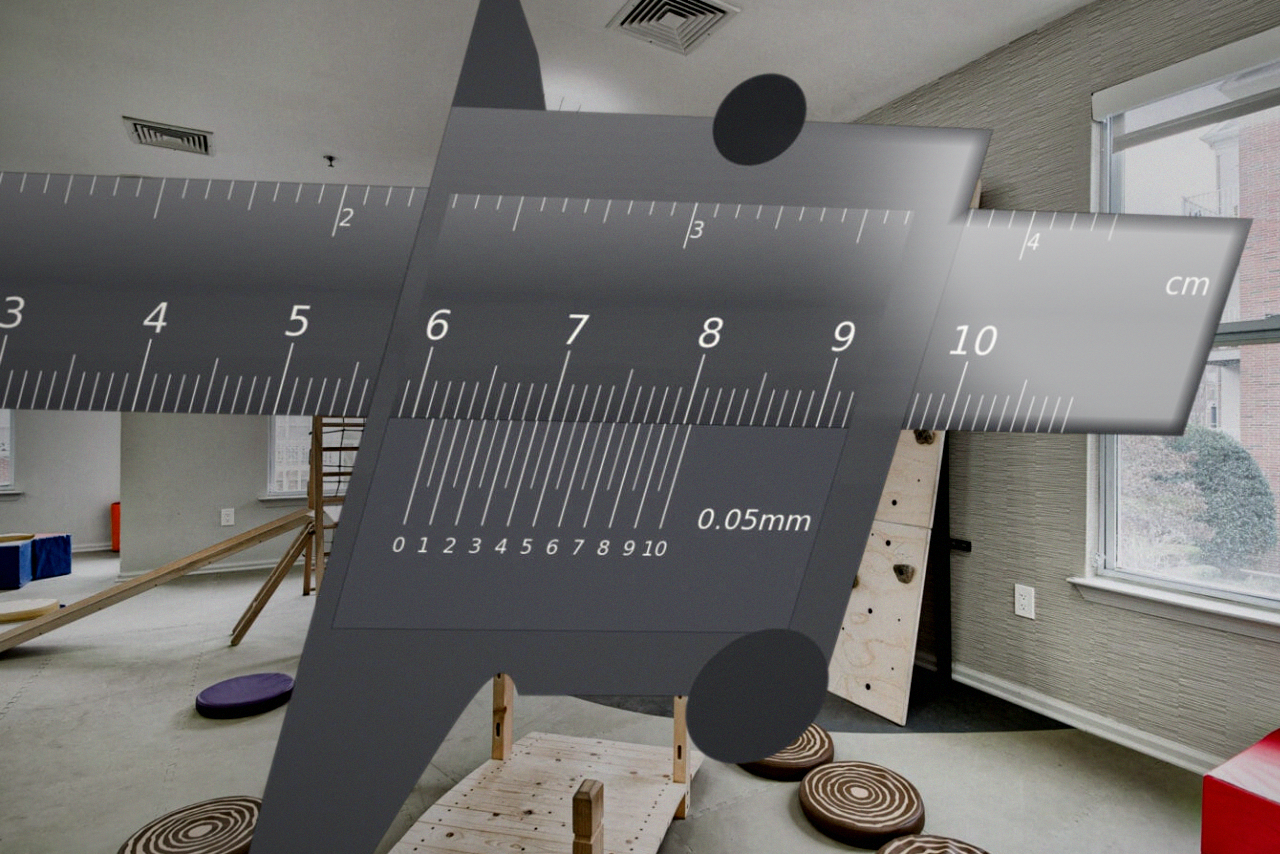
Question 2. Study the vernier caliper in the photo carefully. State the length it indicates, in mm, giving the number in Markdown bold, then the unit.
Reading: **61.5** mm
